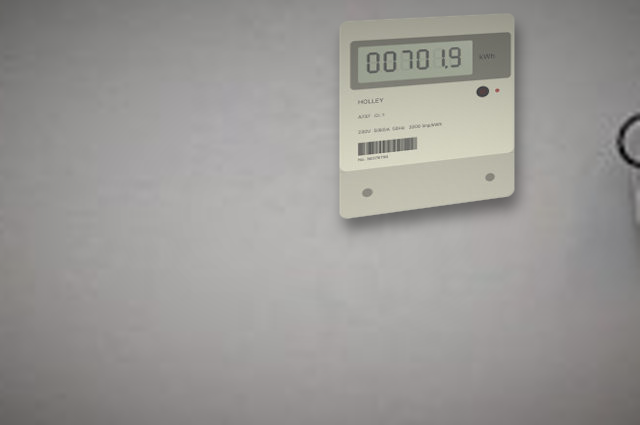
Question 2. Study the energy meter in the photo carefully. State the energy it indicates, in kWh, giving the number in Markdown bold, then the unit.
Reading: **701.9** kWh
